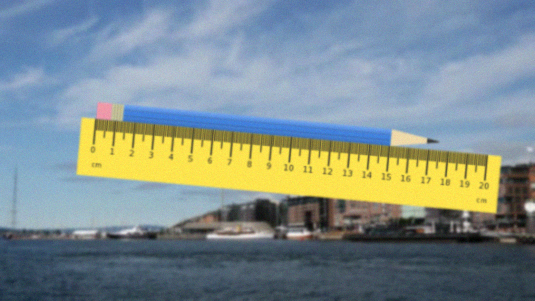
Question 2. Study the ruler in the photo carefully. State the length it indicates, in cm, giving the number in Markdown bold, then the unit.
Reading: **17.5** cm
